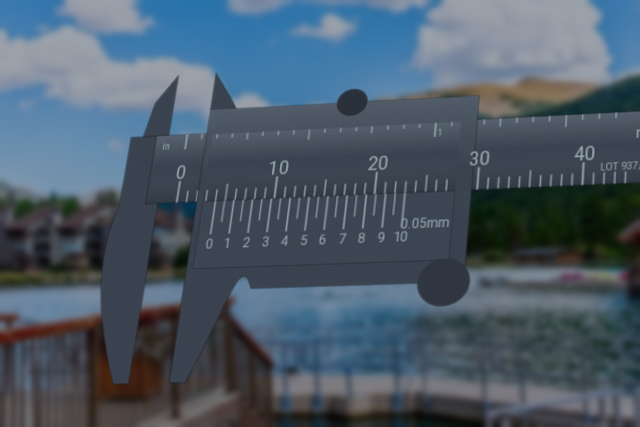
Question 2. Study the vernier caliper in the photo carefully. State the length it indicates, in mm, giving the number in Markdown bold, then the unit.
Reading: **4.0** mm
